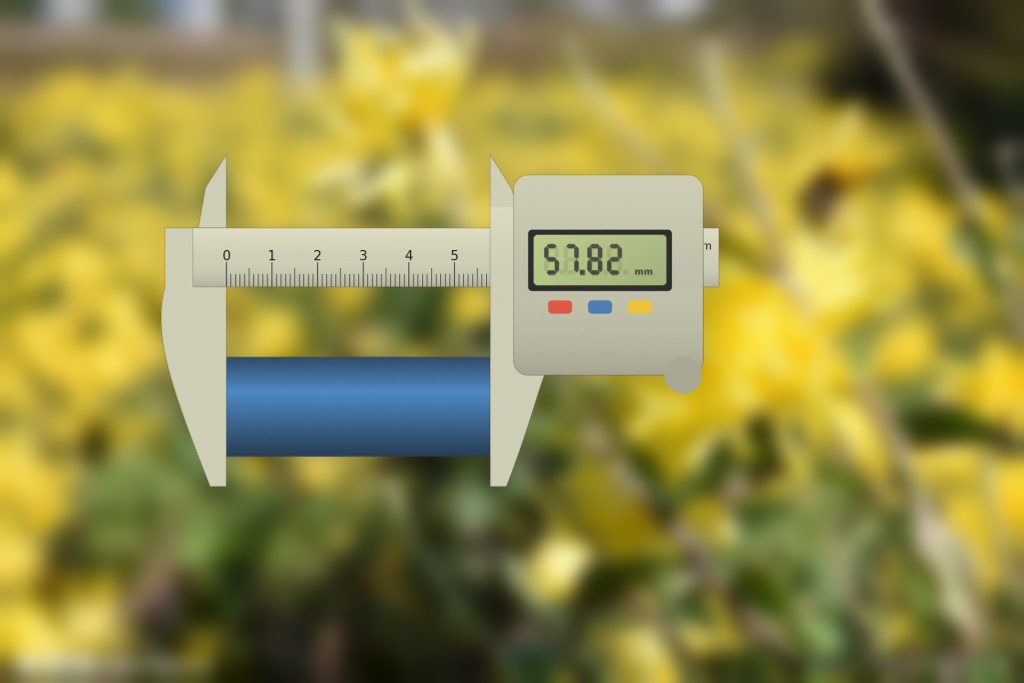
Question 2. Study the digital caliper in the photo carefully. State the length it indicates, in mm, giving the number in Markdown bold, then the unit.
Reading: **57.82** mm
